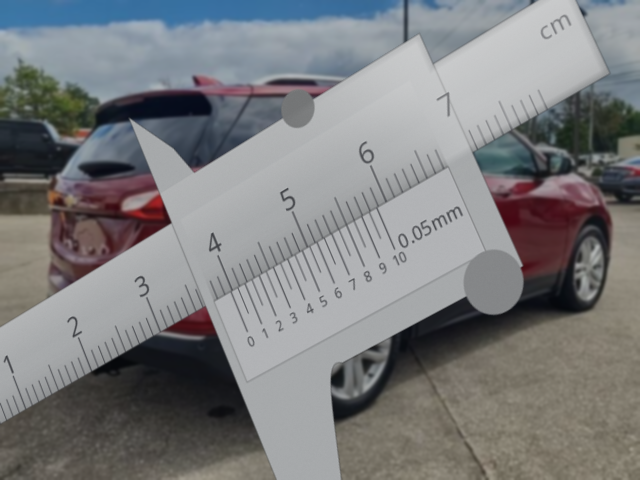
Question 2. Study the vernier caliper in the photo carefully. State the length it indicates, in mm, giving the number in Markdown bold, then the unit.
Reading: **39.8** mm
